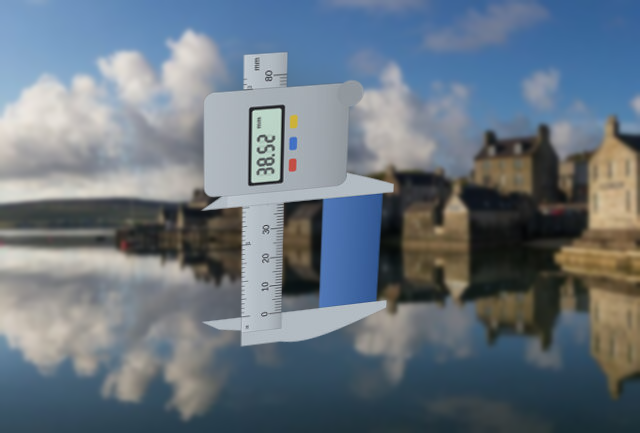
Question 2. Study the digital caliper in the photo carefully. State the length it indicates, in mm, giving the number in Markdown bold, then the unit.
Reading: **38.52** mm
